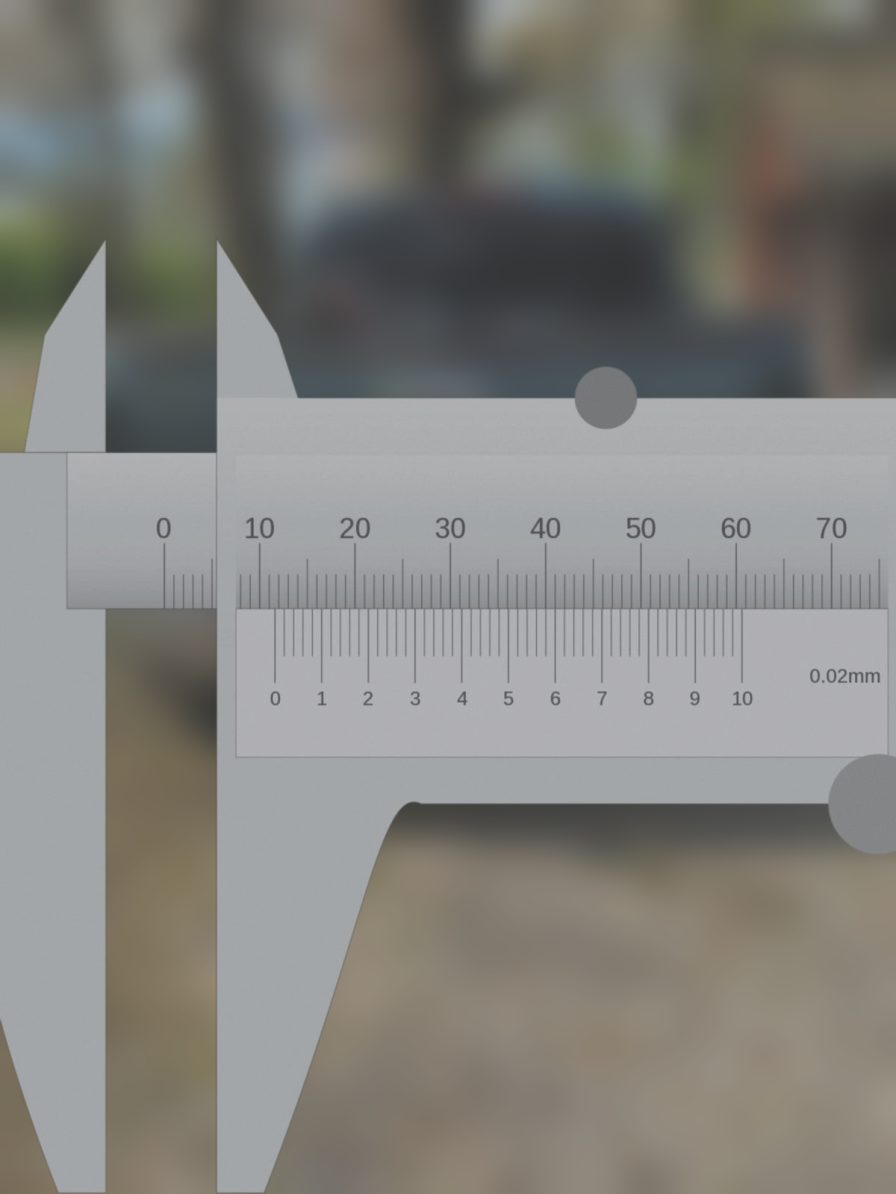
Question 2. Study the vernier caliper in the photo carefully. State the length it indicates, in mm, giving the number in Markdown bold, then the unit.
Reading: **11.6** mm
